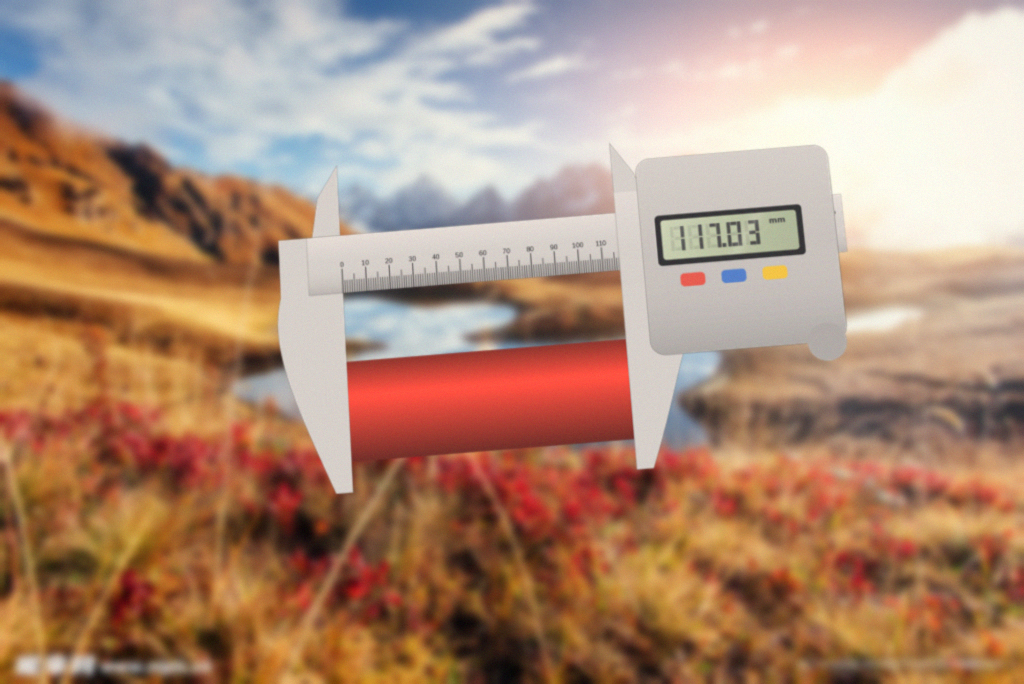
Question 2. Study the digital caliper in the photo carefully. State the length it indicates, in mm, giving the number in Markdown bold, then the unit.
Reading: **117.03** mm
